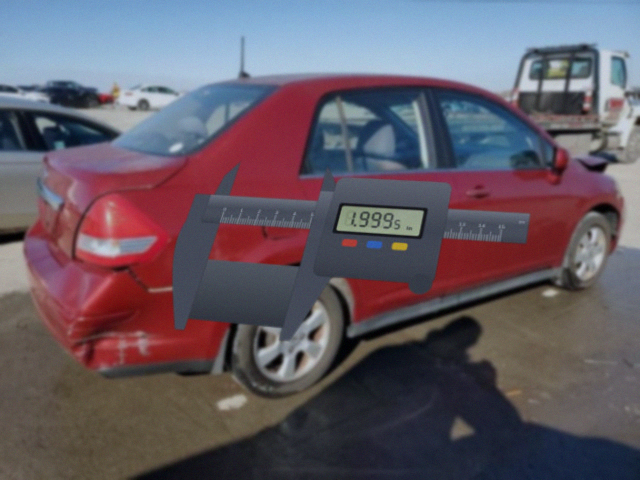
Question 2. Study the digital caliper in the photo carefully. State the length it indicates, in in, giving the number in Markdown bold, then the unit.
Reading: **1.9995** in
